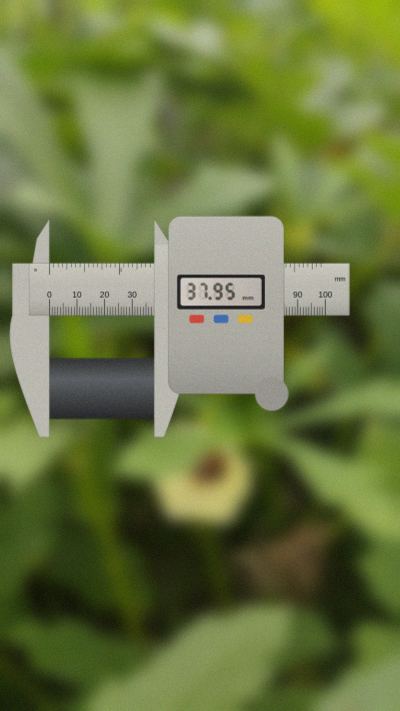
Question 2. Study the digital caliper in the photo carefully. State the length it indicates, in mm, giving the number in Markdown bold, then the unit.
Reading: **37.95** mm
